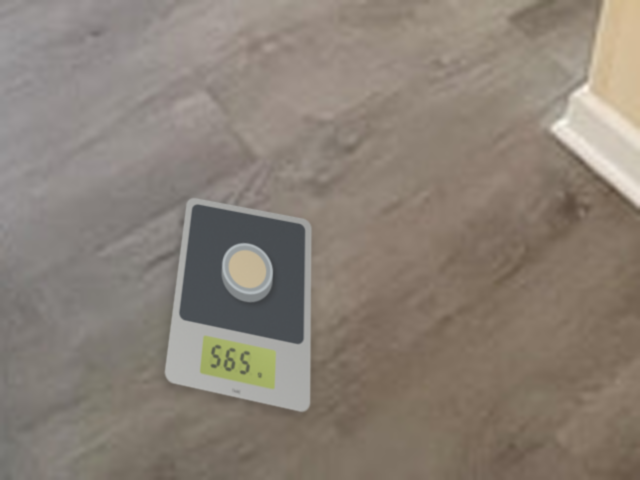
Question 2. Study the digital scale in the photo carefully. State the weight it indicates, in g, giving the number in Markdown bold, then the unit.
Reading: **565** g
